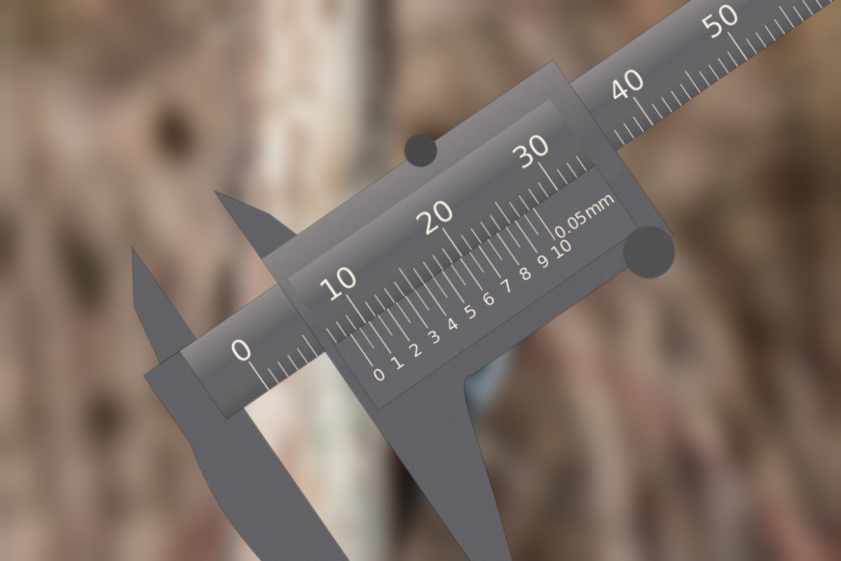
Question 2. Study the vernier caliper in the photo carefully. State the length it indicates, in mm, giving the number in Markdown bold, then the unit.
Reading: **8.4** mm
